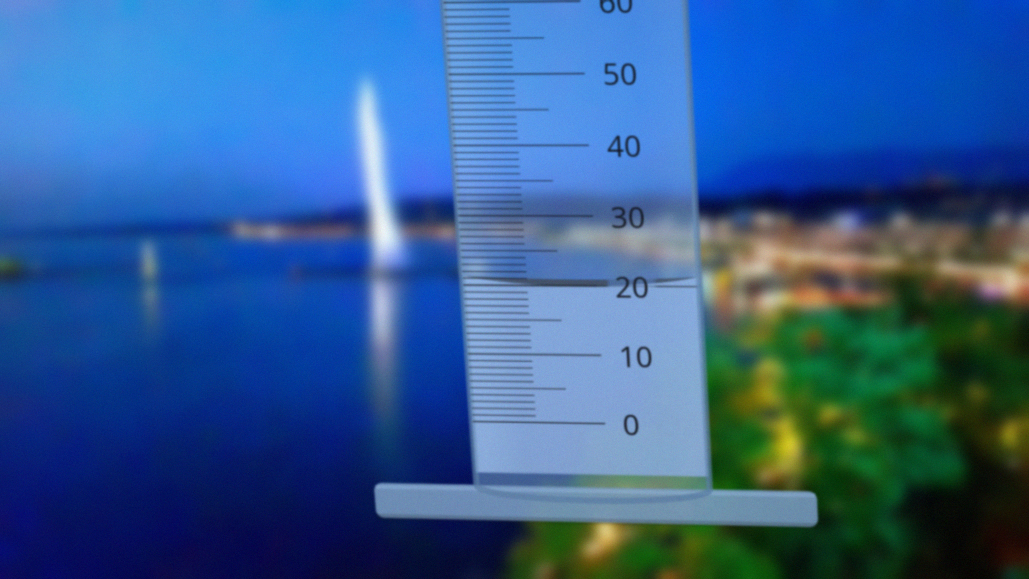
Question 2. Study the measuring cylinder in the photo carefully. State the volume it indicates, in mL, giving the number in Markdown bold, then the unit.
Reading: **20** mL
